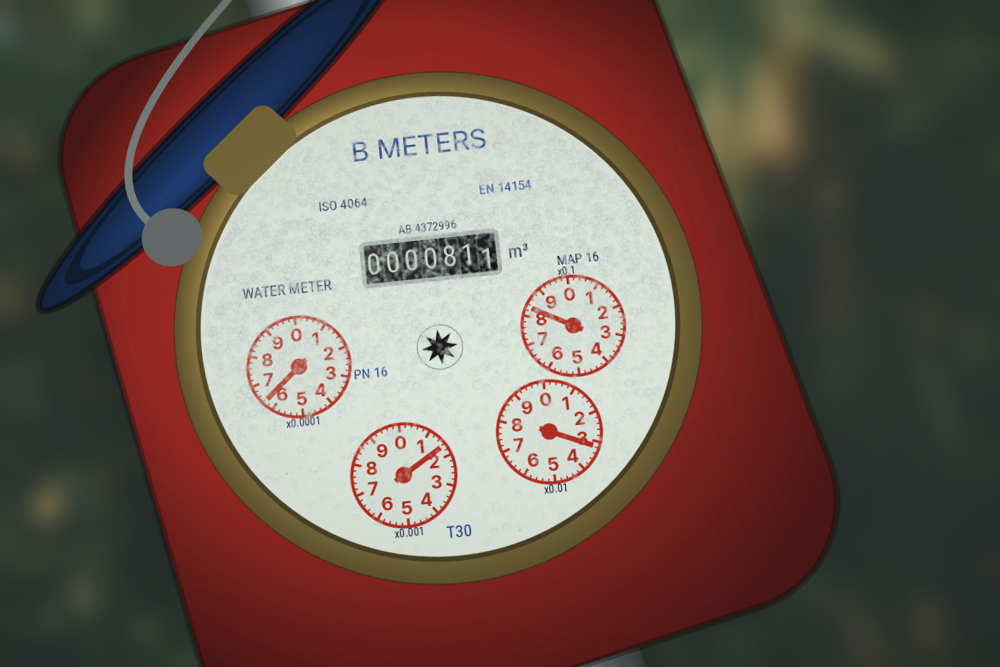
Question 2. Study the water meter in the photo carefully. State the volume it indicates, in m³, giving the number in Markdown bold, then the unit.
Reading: **810.8316** m³
